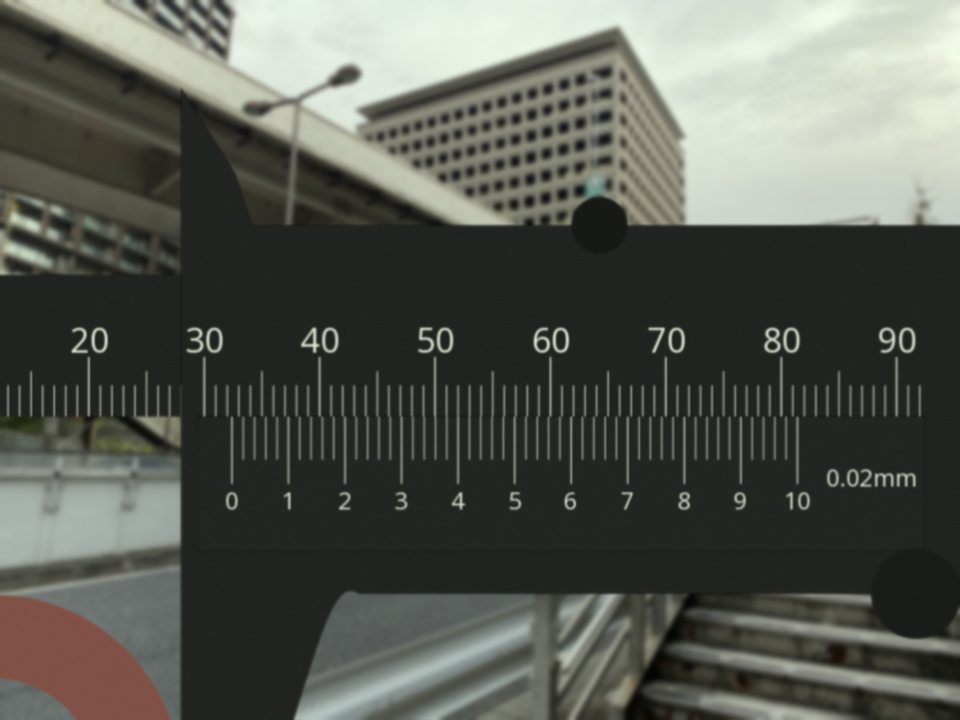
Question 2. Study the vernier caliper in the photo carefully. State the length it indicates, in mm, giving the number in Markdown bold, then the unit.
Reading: **32.4** mm
